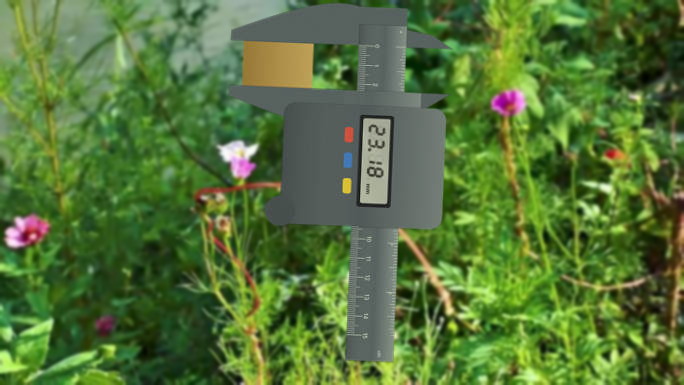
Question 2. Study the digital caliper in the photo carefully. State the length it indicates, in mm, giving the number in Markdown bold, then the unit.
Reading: **23.18** mm
